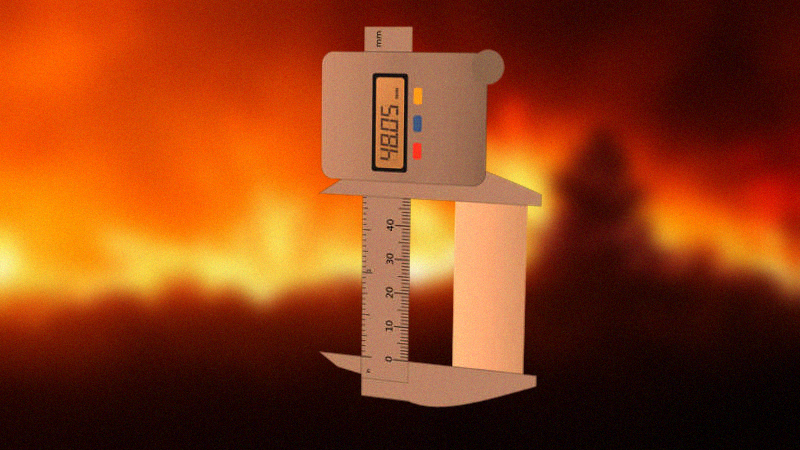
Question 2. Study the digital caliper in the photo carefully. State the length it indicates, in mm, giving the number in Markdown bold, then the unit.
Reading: **48.05** mm
